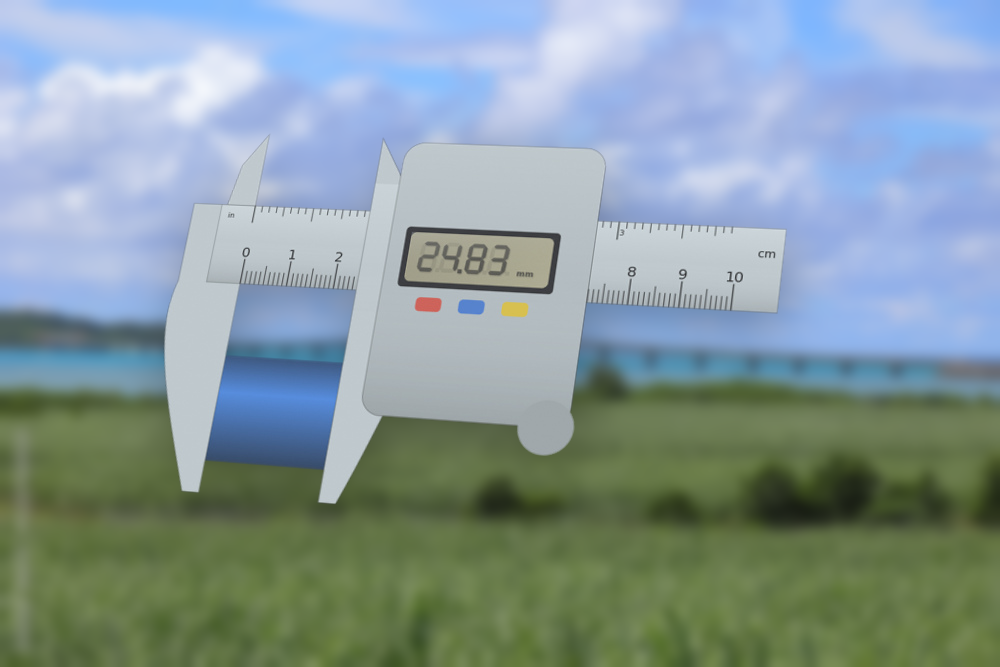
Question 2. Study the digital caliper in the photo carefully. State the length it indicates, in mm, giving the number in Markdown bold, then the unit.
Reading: **24.83** mm
